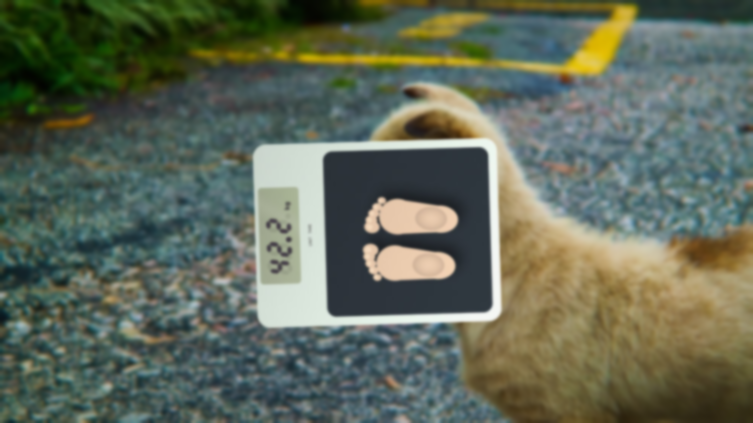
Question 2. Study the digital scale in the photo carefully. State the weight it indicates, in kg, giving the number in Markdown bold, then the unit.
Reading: **42.2** kg
